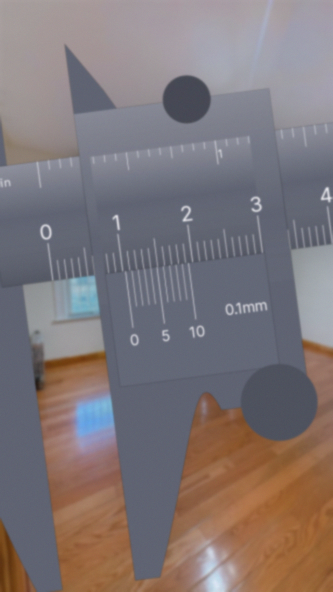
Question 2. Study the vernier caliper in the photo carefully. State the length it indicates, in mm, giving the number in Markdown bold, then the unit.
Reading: **10.4** mm
